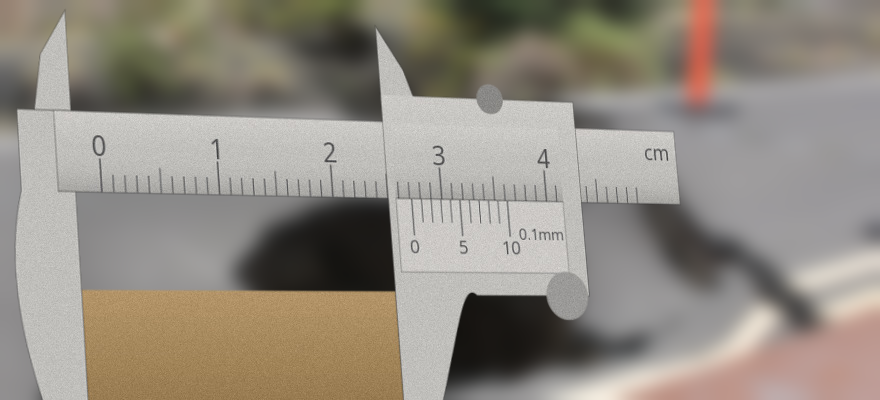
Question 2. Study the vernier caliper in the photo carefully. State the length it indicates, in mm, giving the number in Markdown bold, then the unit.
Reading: **27.2** mm
